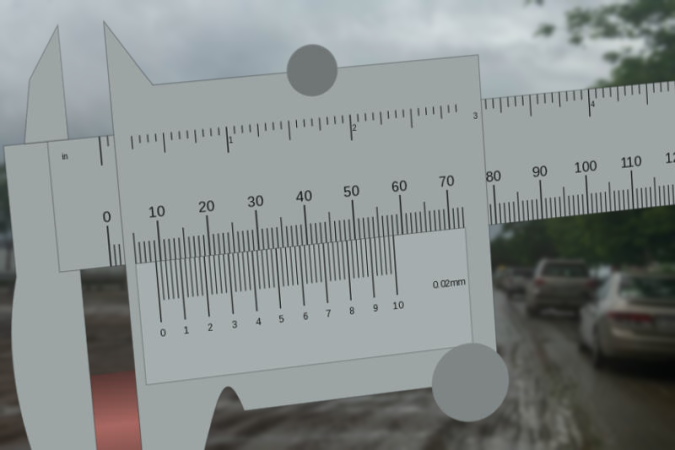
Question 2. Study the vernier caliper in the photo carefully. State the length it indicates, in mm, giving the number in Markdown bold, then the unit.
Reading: **9.0** mm
